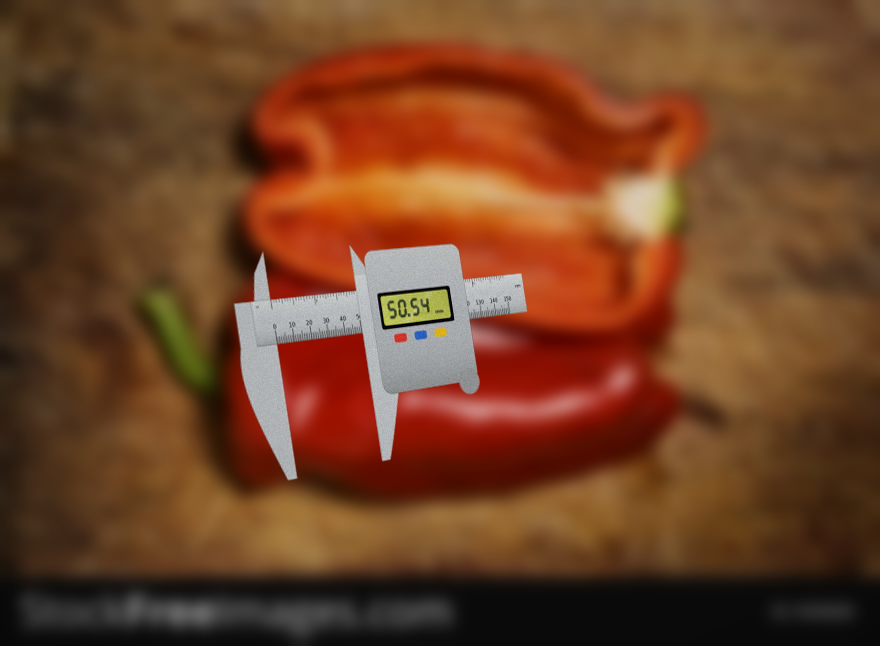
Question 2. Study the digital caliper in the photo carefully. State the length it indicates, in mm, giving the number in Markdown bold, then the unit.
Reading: **50.54** mm
